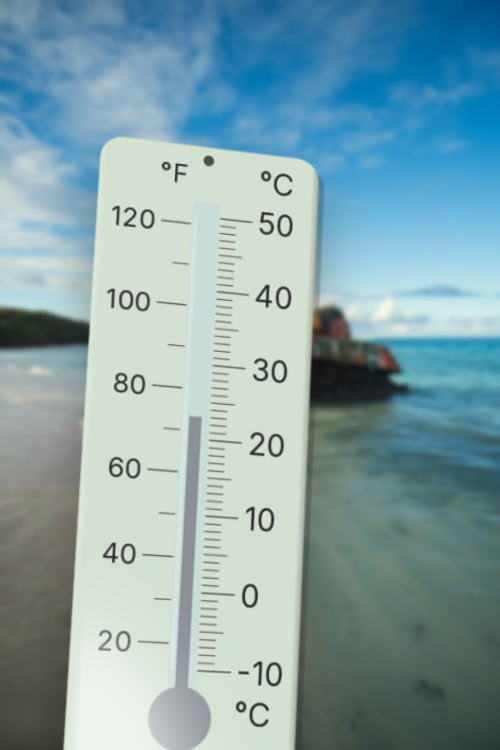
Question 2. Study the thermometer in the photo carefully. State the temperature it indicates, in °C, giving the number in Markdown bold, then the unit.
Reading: **23** °C
